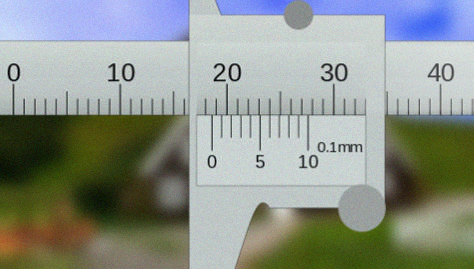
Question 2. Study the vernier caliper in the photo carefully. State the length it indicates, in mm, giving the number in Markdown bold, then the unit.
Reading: **18.6** mm
